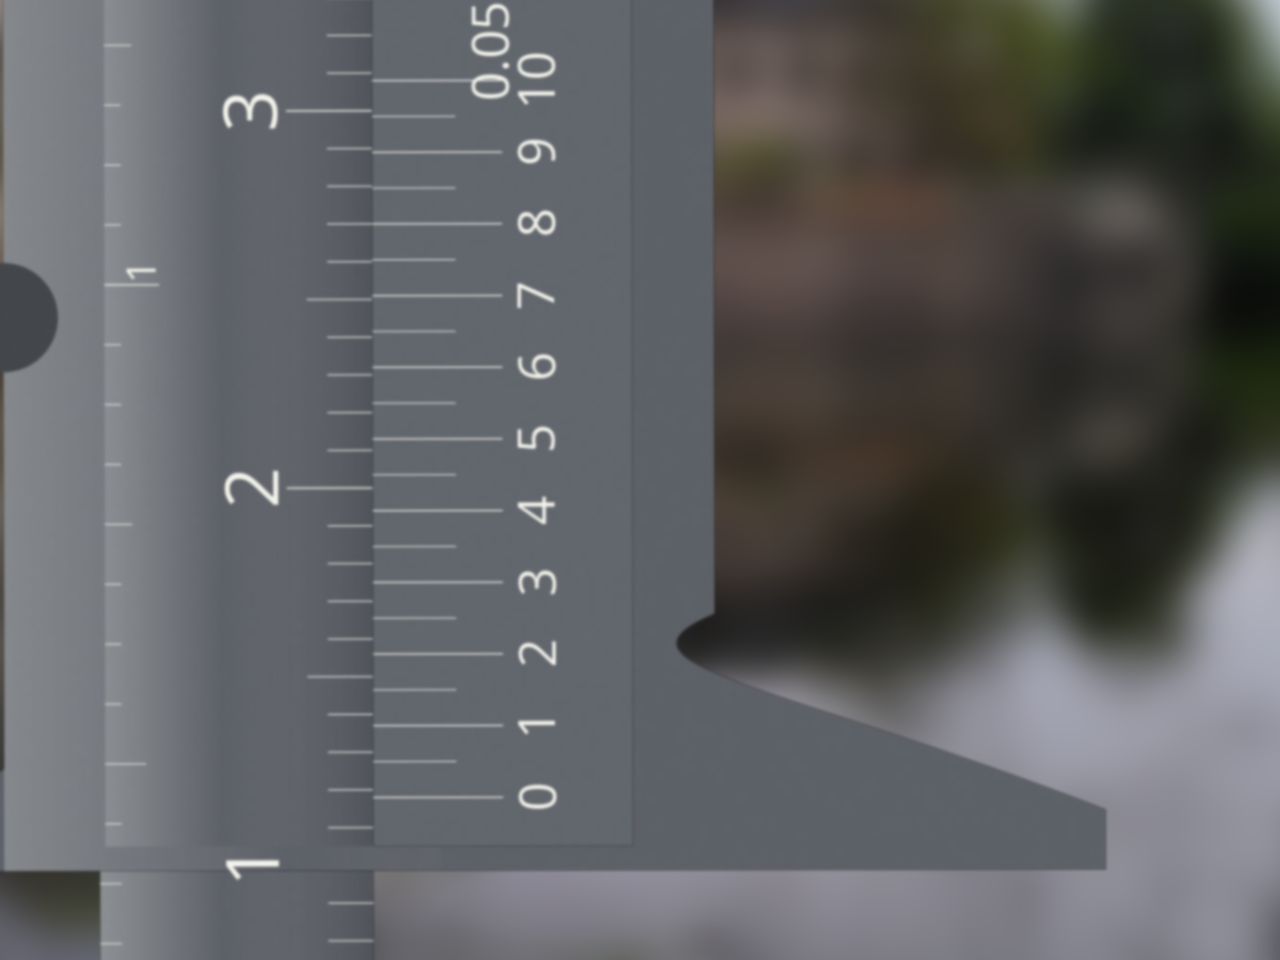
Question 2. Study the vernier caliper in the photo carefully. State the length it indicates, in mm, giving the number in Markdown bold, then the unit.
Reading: **11.80** mm
